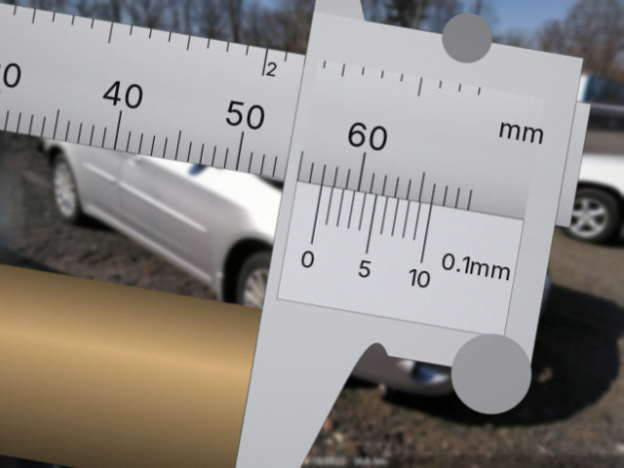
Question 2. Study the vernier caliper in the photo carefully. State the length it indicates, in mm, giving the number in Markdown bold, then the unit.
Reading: **57.0** mm
